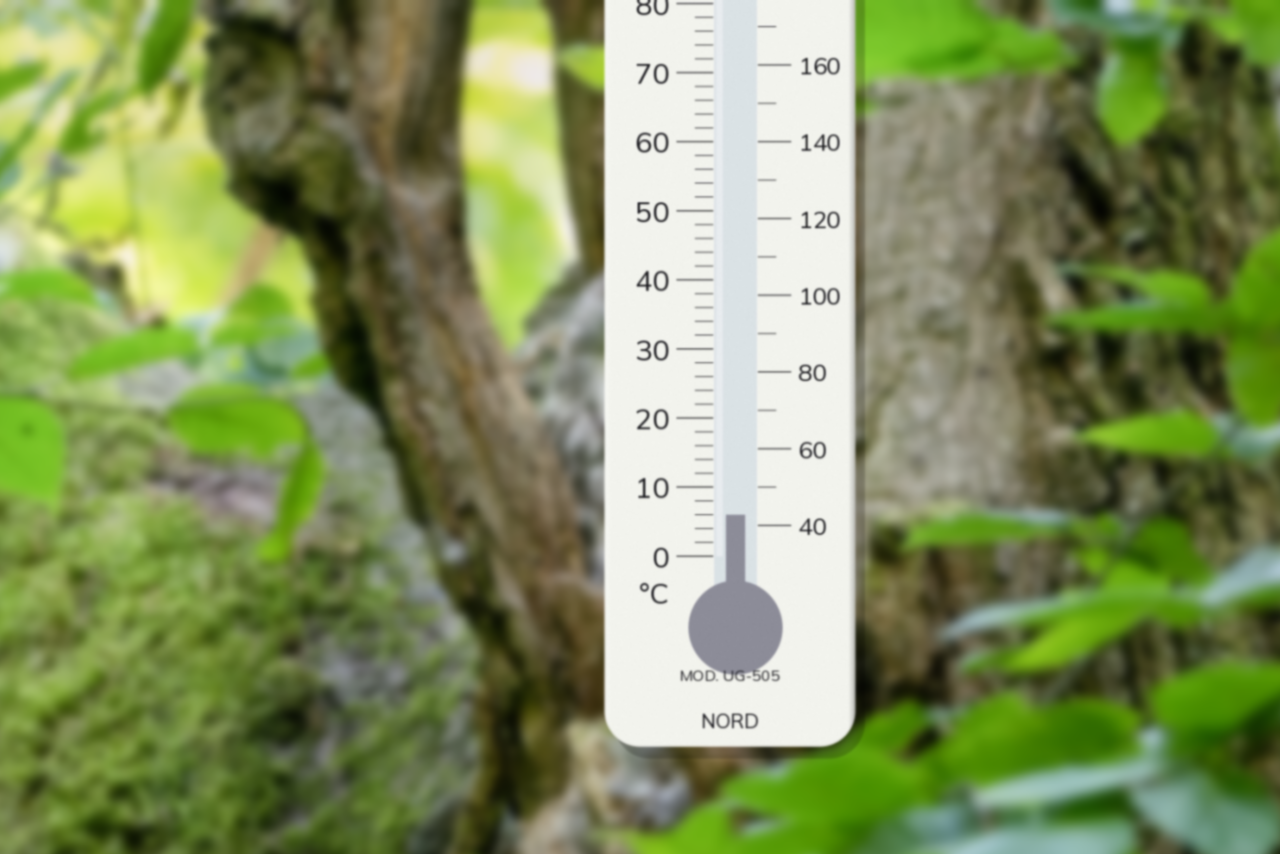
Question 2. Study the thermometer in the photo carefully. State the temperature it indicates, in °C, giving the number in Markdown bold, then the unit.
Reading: **6** °C
